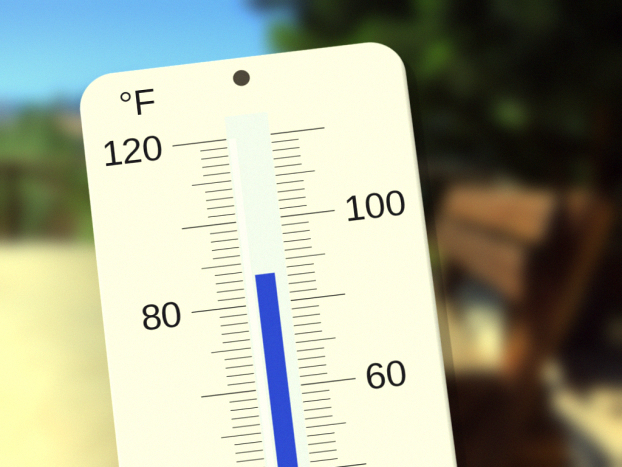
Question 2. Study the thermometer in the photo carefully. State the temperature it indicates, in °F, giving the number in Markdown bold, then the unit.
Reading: **87** °F
